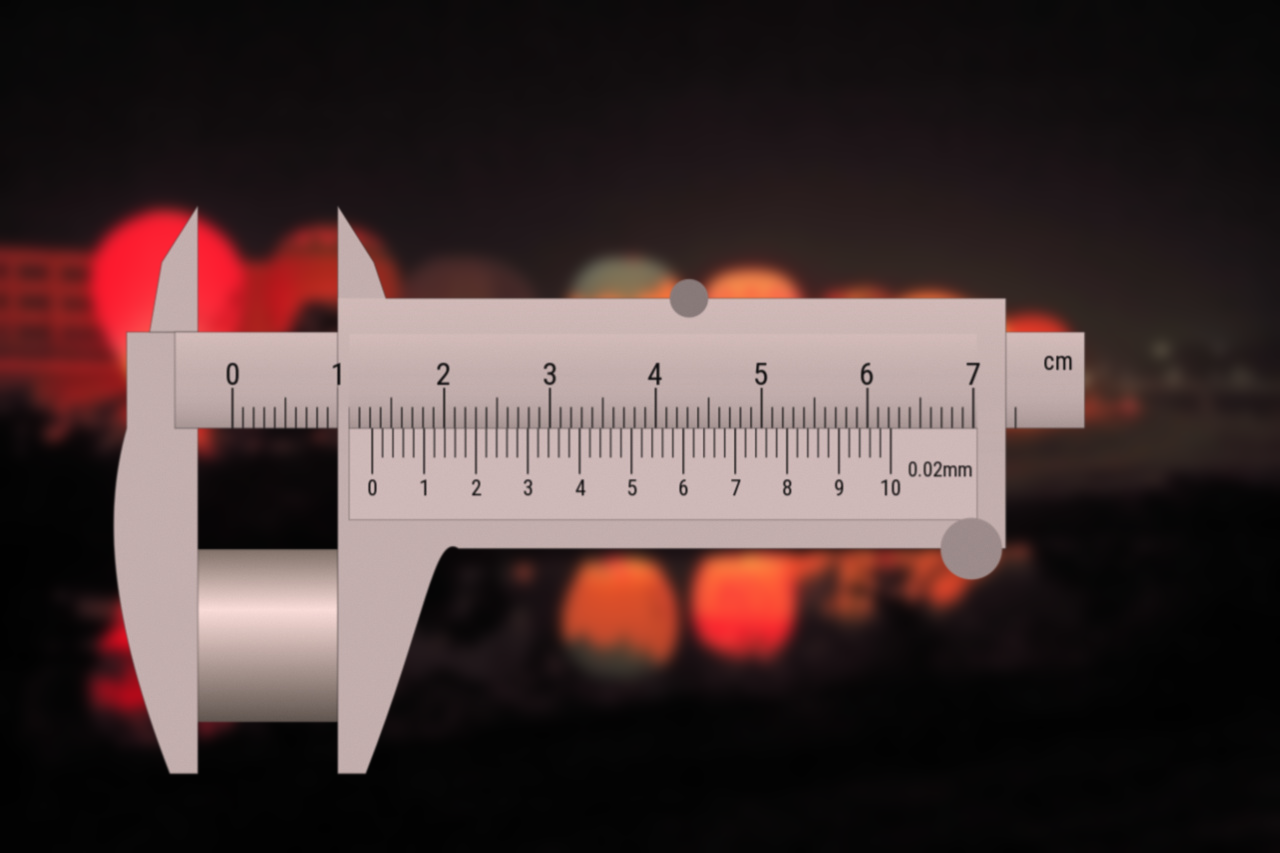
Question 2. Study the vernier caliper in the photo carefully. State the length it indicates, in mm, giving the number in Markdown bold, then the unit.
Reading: **13.2** mm
